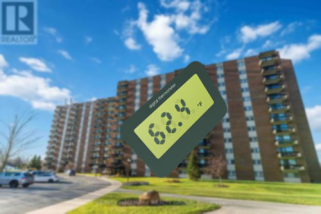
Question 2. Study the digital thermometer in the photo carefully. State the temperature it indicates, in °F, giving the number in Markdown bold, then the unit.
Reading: **62.4** °F
